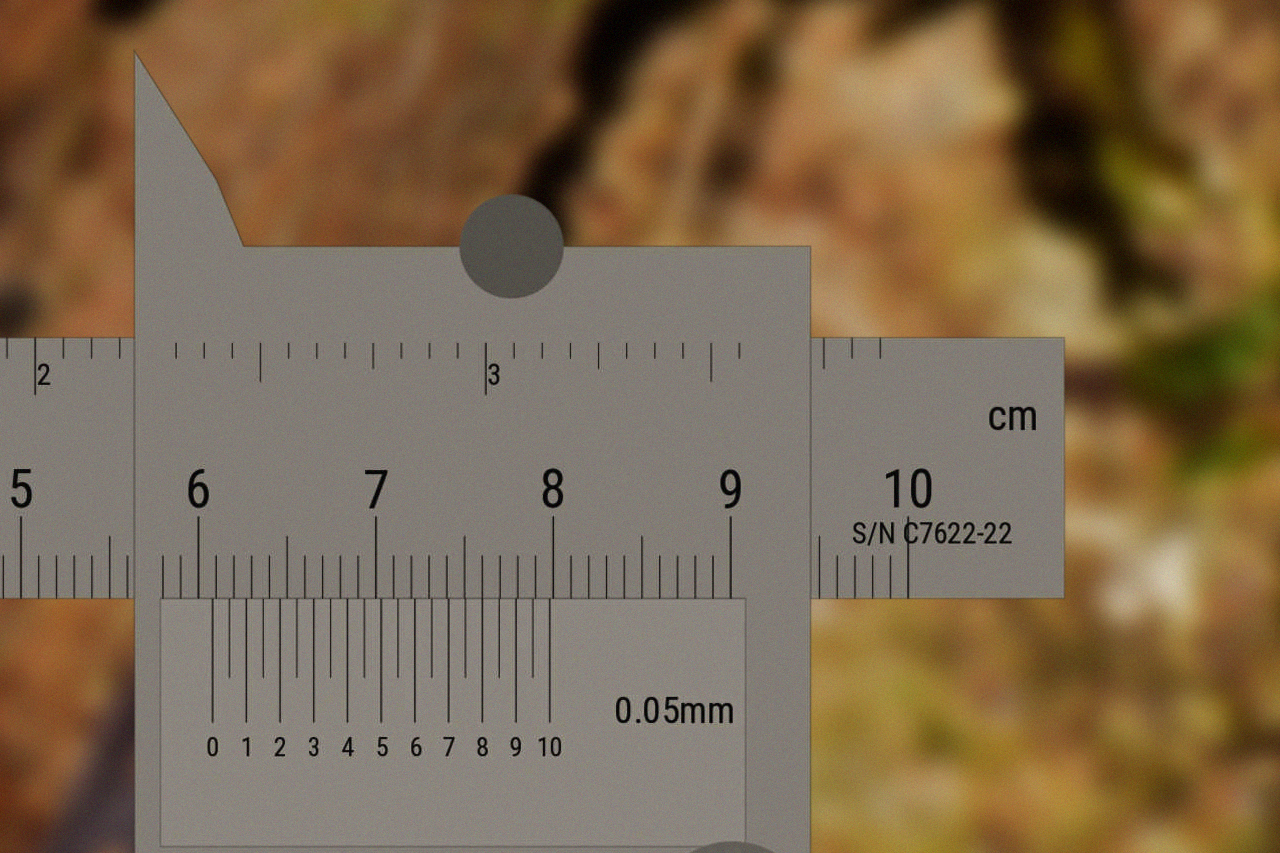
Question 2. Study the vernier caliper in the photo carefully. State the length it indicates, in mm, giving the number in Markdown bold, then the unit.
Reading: **60.8** mm
